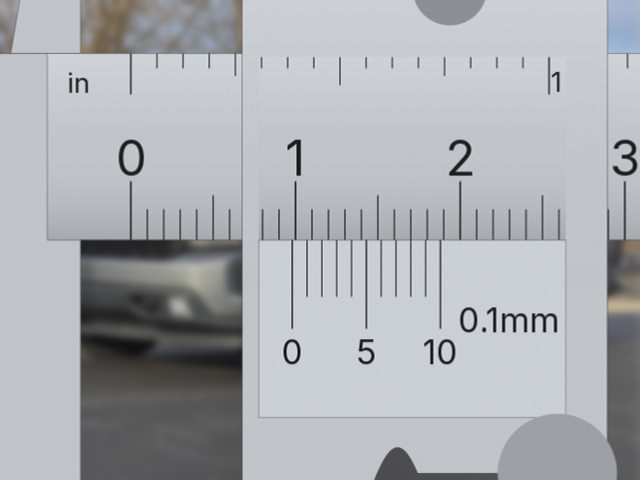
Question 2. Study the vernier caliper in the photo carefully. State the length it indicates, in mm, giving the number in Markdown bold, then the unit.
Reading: **9.8** mm
